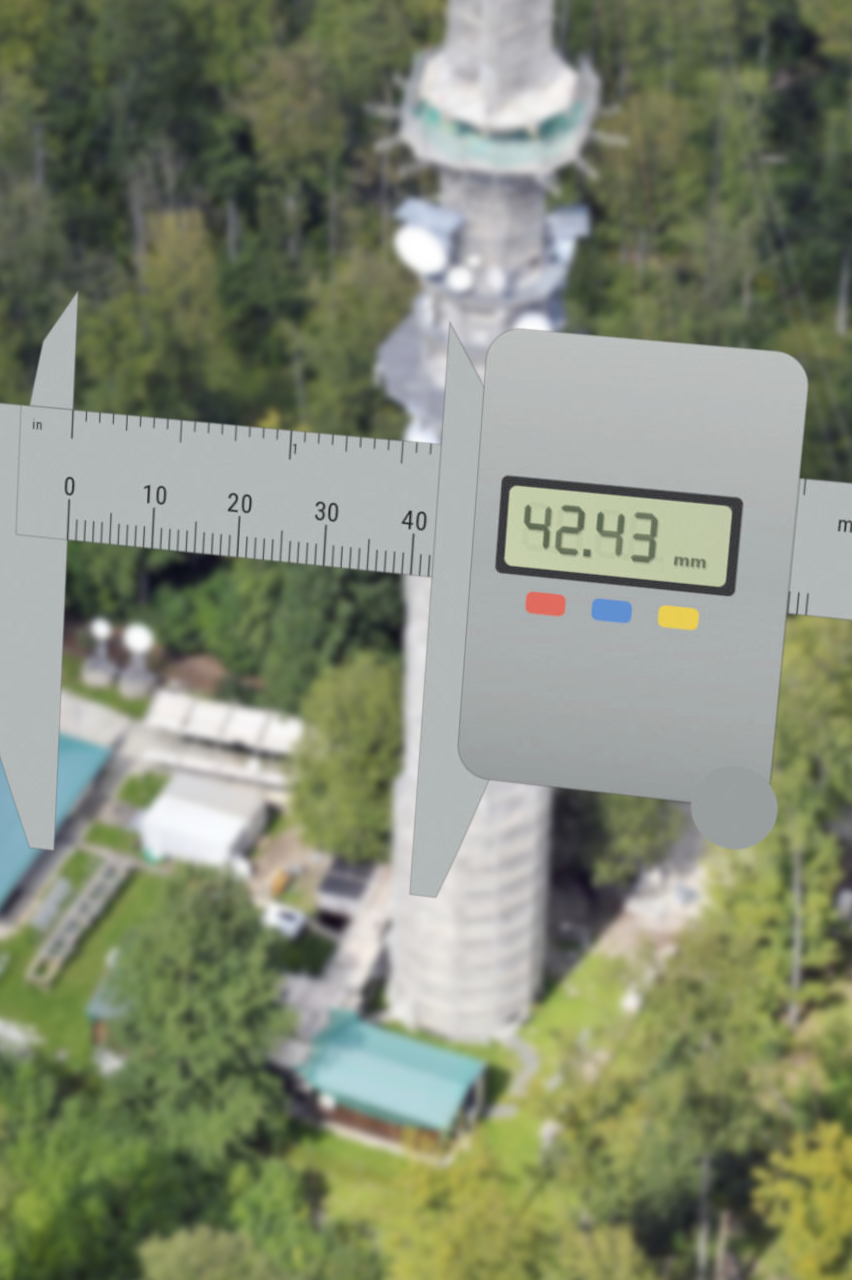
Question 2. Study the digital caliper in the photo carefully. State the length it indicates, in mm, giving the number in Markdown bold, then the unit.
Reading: **42.43** mm
